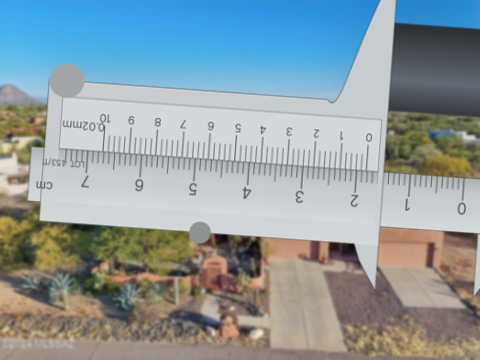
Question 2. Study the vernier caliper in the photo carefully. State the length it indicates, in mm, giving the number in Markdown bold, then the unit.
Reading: **18.2** mm
